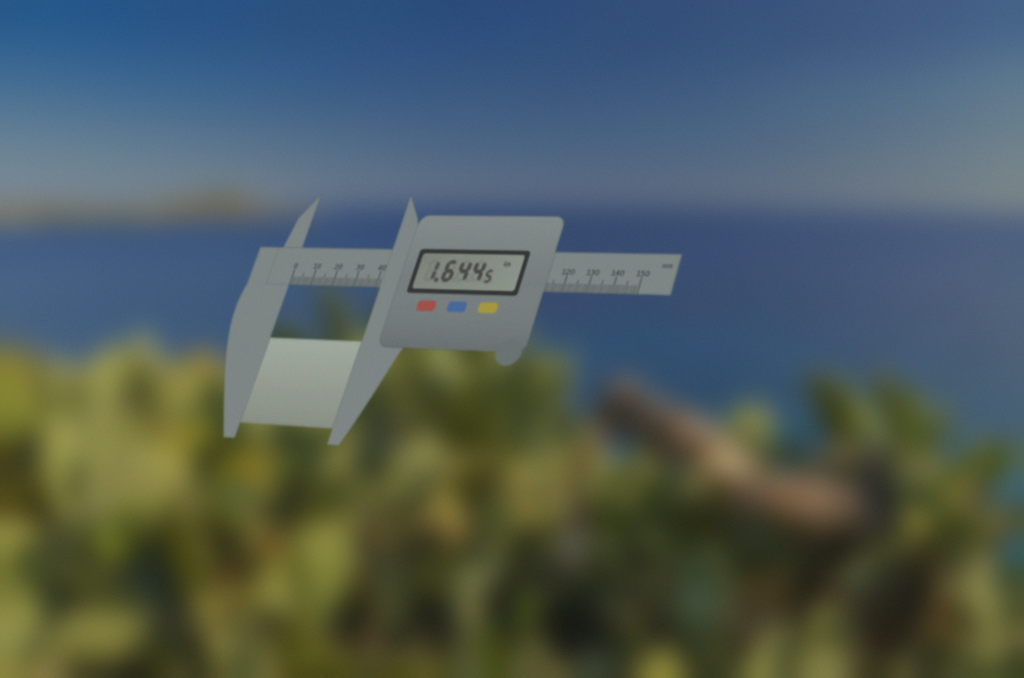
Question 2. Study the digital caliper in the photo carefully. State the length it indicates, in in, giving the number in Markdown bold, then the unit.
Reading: **1.6445** in
